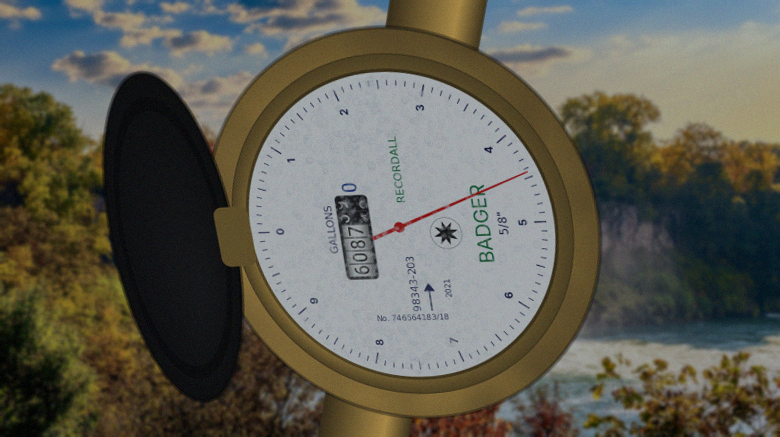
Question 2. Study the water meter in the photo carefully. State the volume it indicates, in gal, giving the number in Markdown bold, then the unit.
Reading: **6087394.4** gal
